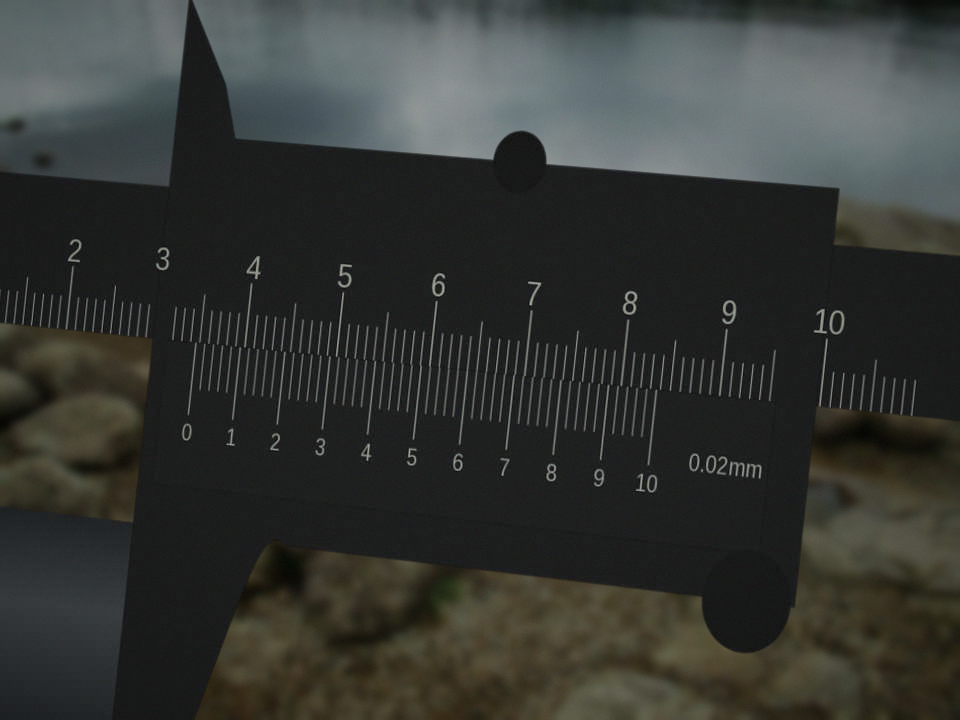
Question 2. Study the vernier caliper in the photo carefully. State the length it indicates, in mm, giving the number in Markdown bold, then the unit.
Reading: **34.6** mm
